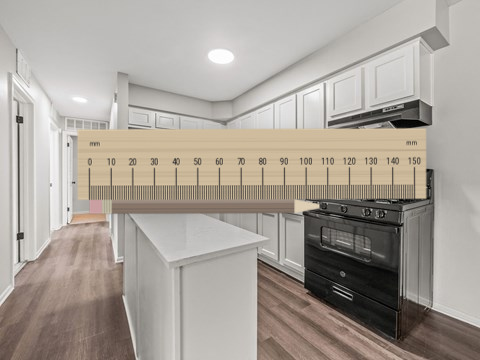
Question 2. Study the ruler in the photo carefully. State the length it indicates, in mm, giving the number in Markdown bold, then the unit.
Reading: **110** mm
